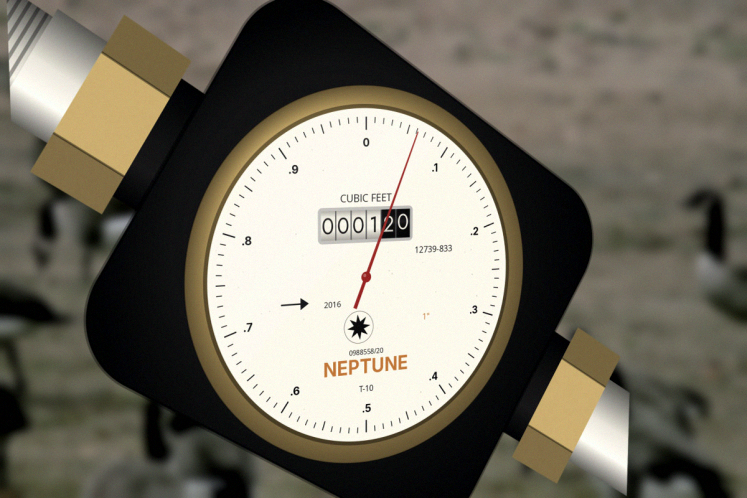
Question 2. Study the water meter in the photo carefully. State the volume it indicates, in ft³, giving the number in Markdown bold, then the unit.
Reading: **120.06** ft³
